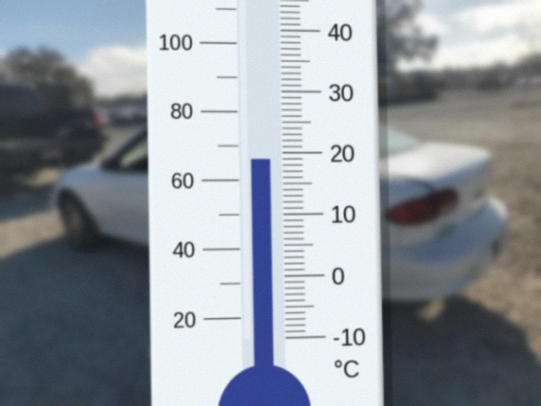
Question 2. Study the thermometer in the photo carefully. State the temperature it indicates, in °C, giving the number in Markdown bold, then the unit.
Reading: **19** °C
